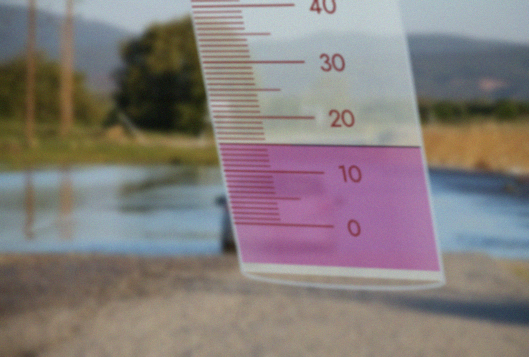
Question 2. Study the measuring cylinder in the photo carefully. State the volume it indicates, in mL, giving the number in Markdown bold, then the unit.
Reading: **15** mL
